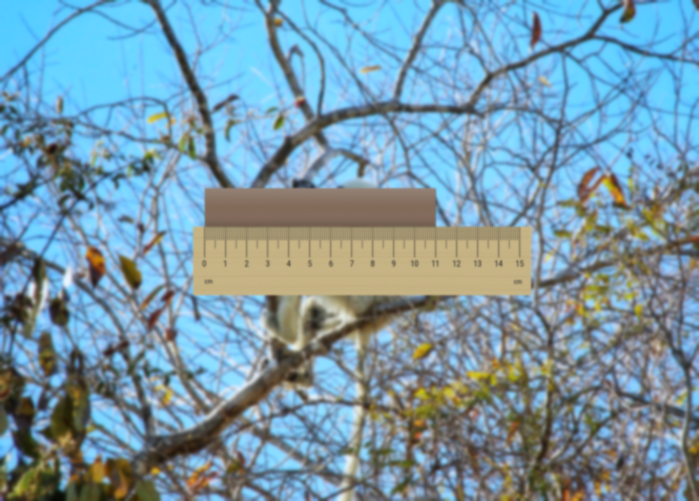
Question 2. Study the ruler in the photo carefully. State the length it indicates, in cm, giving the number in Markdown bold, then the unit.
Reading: **11** cm
